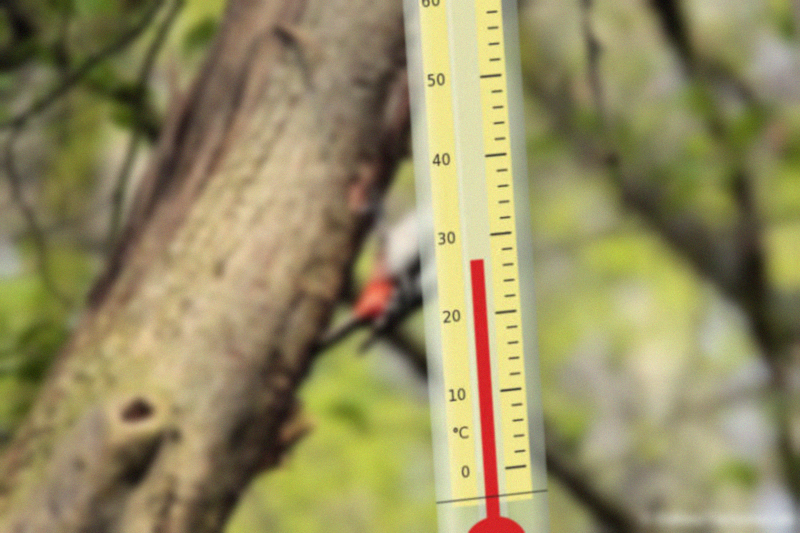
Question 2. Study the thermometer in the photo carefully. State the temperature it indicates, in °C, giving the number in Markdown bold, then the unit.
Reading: **27** °C
